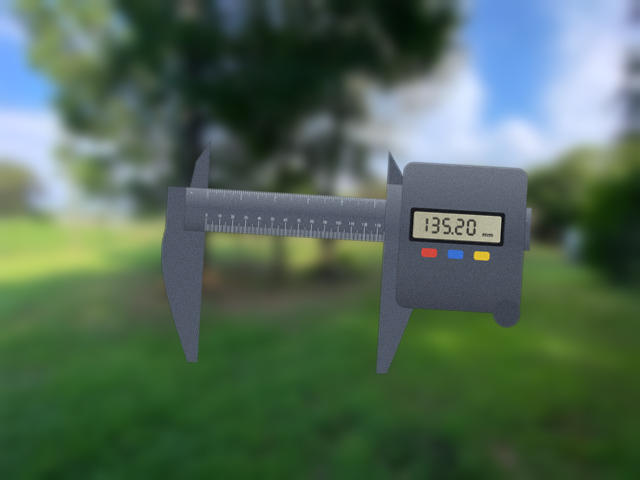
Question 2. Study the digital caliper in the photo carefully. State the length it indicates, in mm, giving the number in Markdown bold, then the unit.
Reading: **135.20** mm
